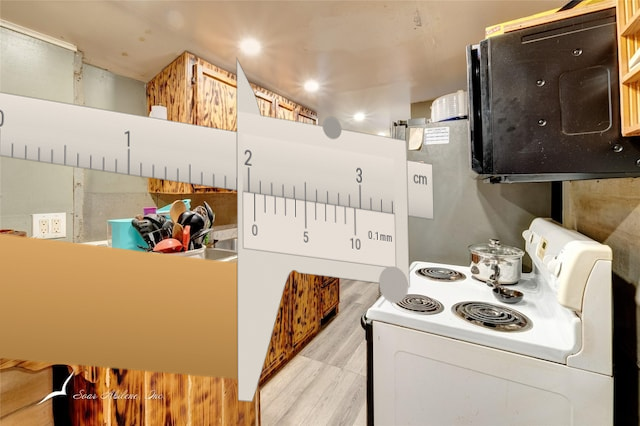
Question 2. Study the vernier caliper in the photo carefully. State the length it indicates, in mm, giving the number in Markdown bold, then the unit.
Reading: **20.5** mm
